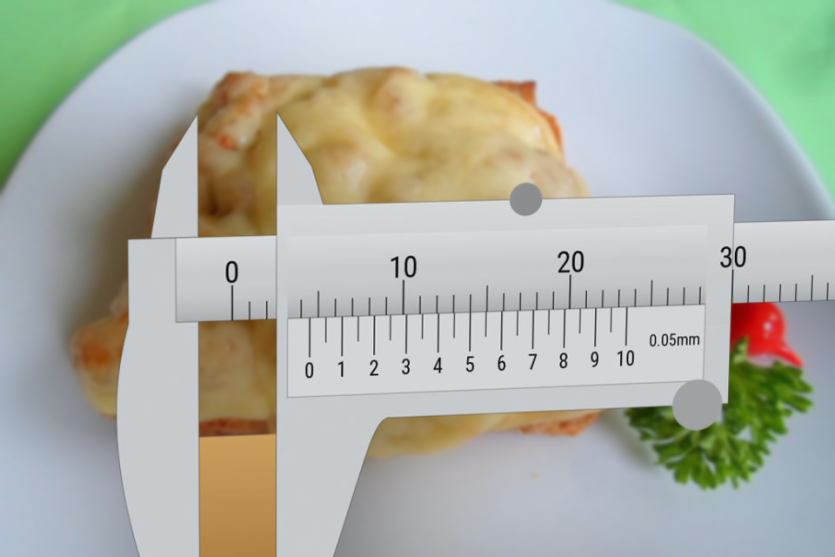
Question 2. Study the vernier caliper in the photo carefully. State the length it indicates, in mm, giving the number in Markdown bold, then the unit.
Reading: **4.5** mm
